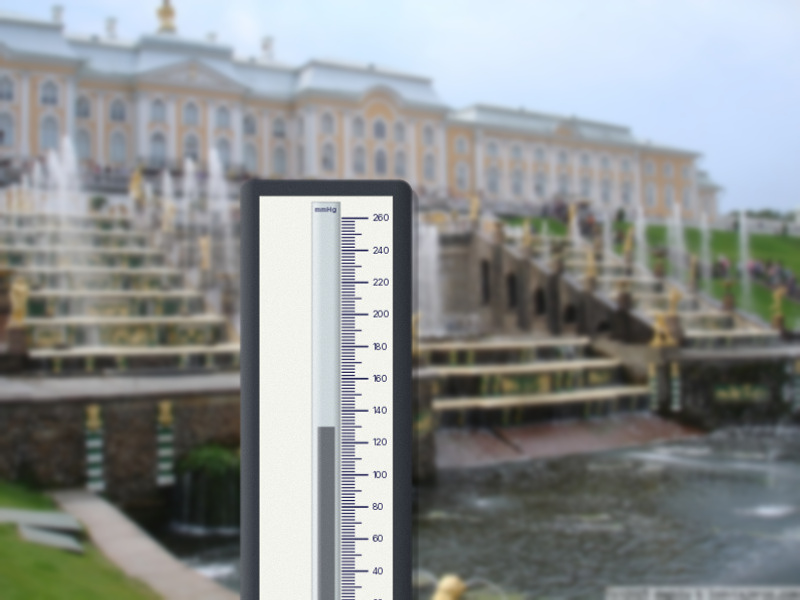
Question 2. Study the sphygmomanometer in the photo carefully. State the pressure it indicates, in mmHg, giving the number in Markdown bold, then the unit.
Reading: **130** mmHg
